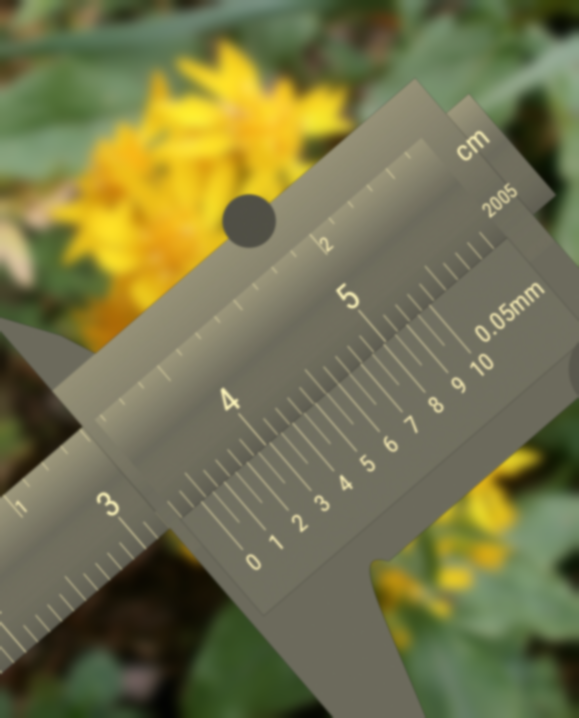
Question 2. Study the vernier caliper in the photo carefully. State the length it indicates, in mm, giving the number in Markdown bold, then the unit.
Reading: **34.6** mm
